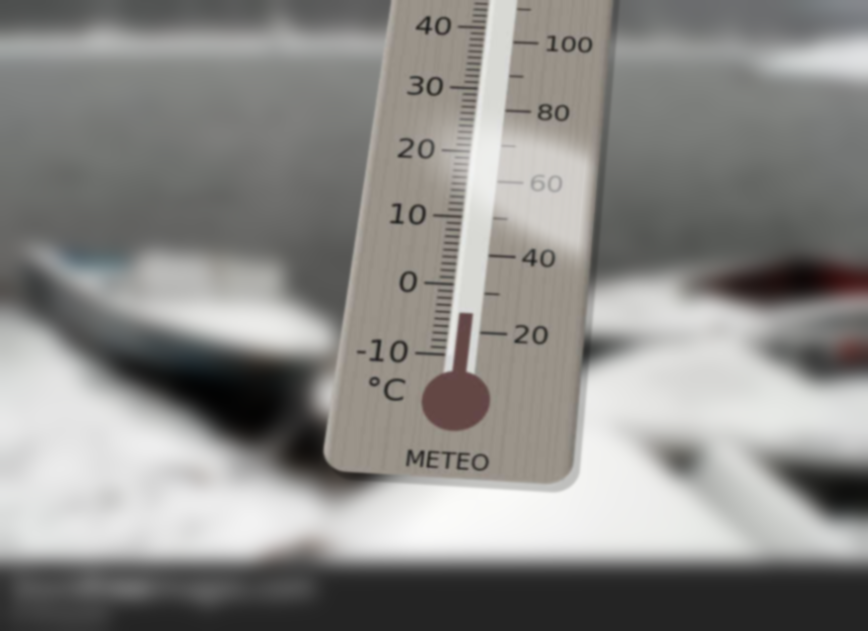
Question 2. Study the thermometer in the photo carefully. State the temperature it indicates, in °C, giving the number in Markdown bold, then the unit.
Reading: **-4** °C
